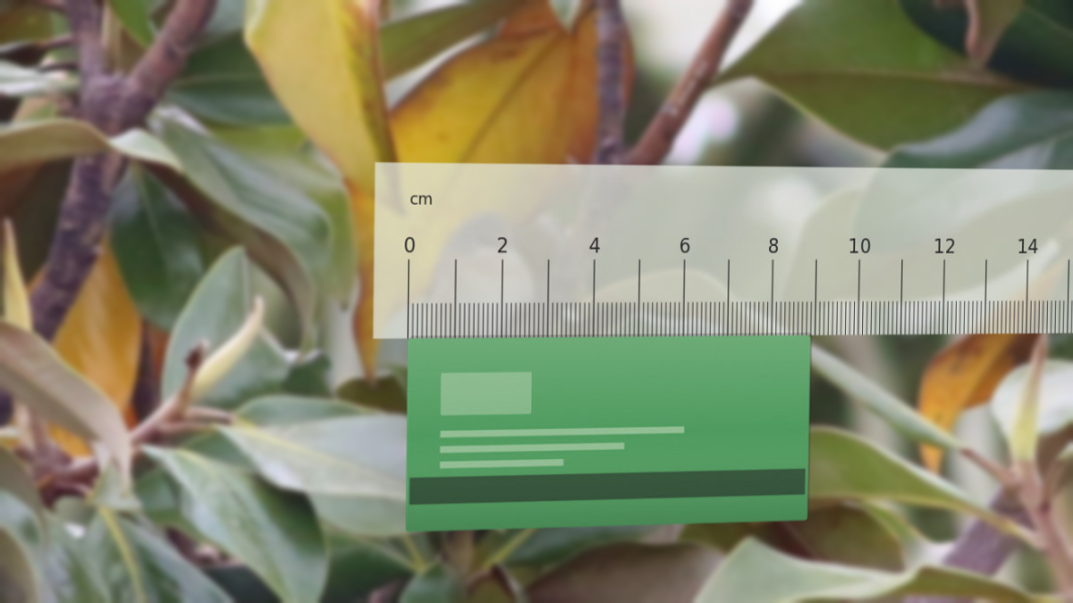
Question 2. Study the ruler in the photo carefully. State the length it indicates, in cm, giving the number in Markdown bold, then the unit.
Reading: **8.9** cm
